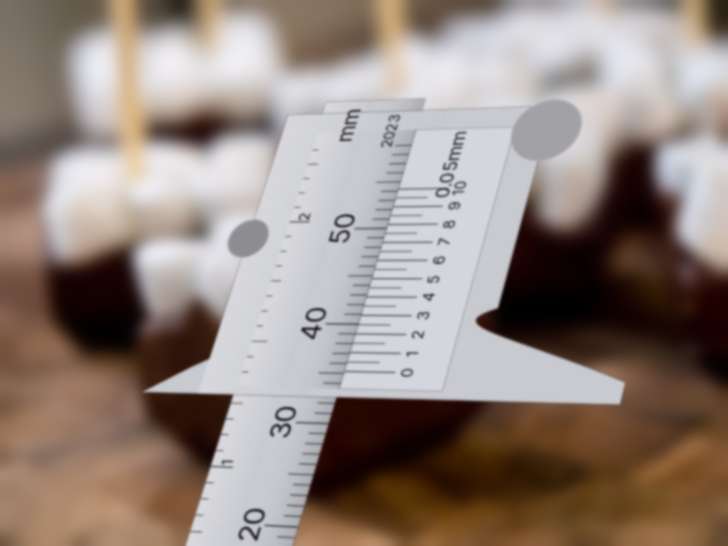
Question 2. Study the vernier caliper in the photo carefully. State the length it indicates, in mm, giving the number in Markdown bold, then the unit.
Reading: **35.2** mm
